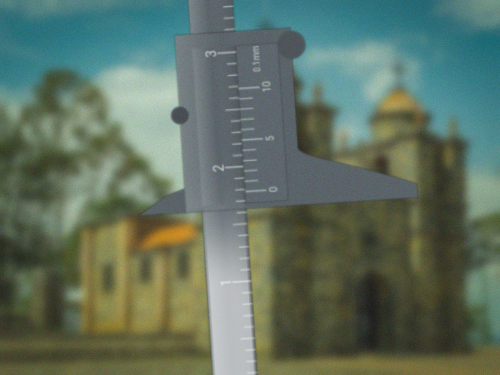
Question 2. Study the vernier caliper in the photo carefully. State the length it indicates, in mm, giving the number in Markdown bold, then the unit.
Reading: **17.8** mm
